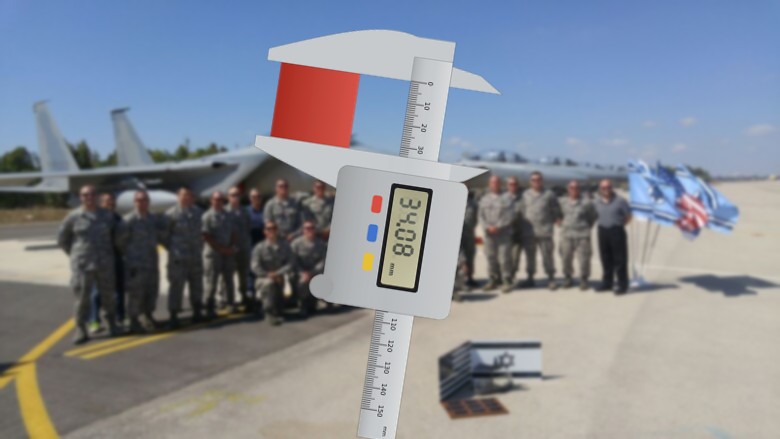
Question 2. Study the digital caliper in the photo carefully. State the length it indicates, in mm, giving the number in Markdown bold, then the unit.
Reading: **34.08** mm
